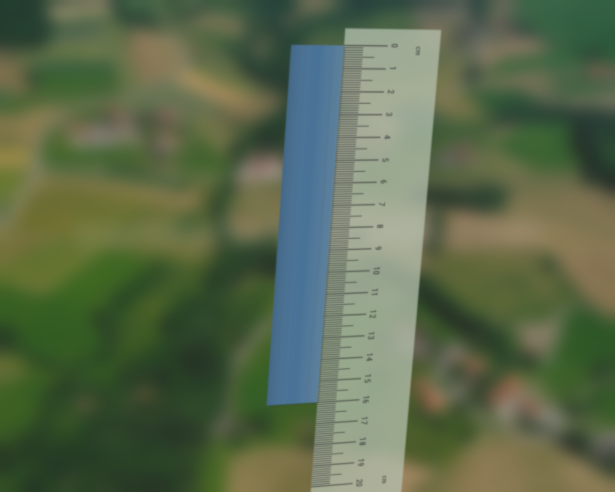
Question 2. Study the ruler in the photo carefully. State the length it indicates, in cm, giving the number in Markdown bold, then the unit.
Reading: **16** cm
